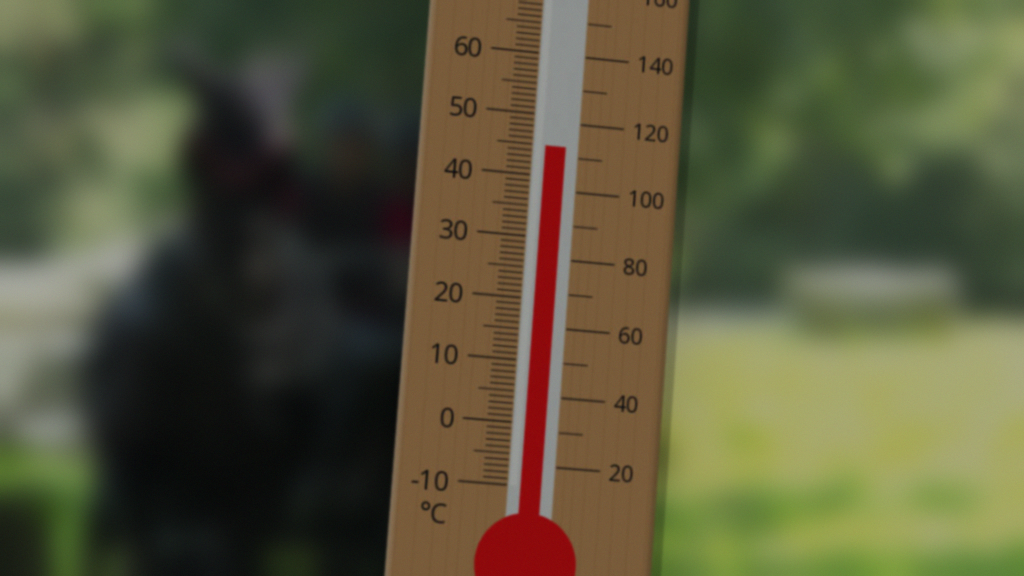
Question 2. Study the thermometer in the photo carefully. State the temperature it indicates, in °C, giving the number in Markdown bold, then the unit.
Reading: **45** °C
